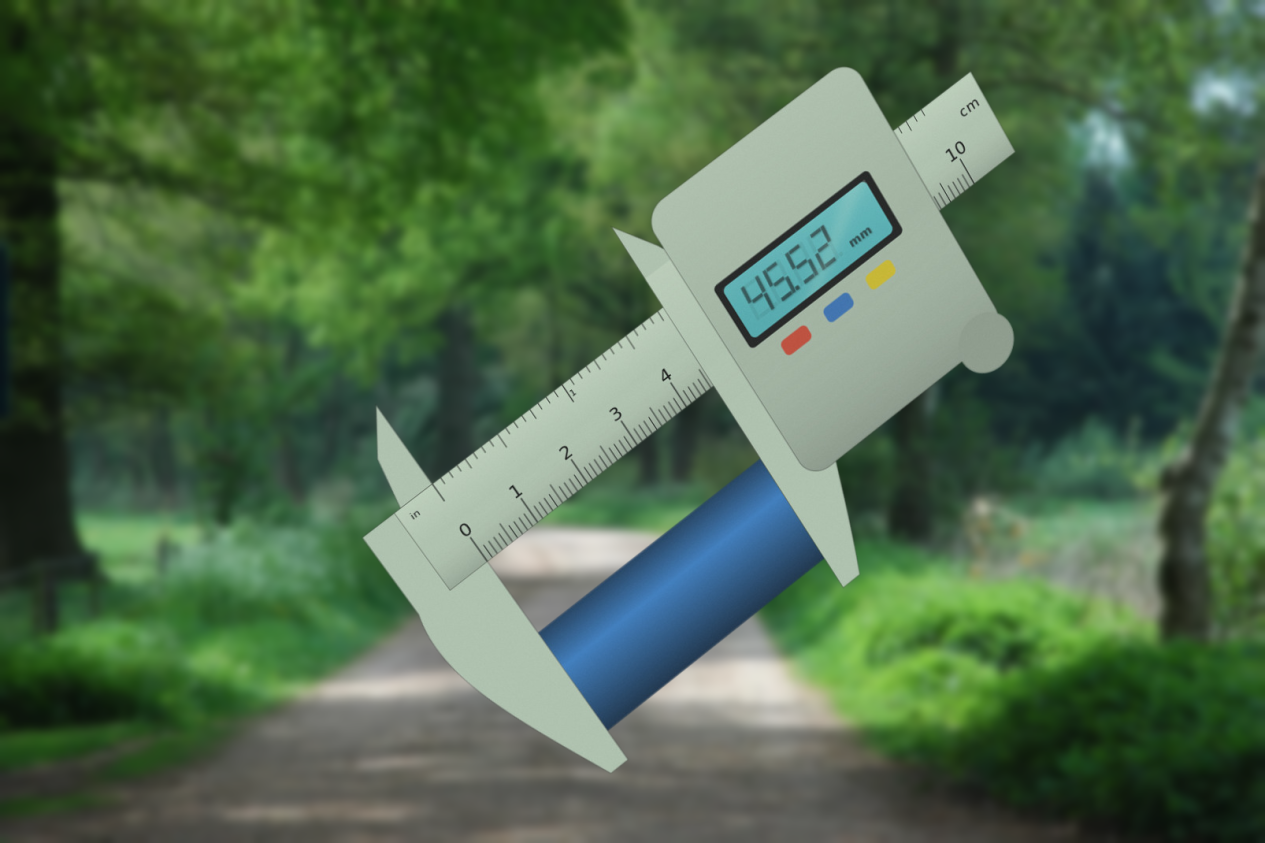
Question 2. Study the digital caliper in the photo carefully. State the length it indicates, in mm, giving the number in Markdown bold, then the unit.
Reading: **45.52** mm
